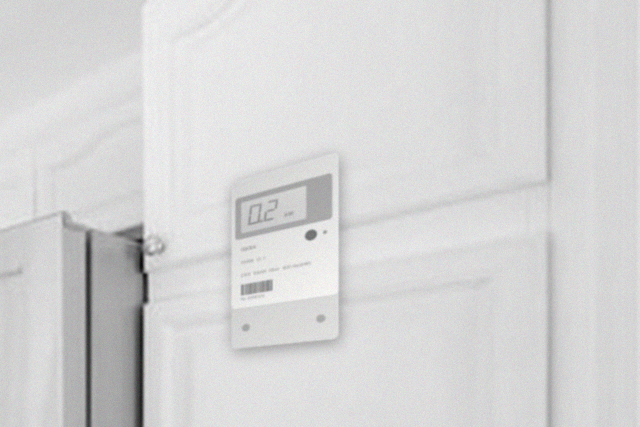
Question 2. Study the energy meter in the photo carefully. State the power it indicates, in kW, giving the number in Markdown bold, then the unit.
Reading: **0.2** kW
